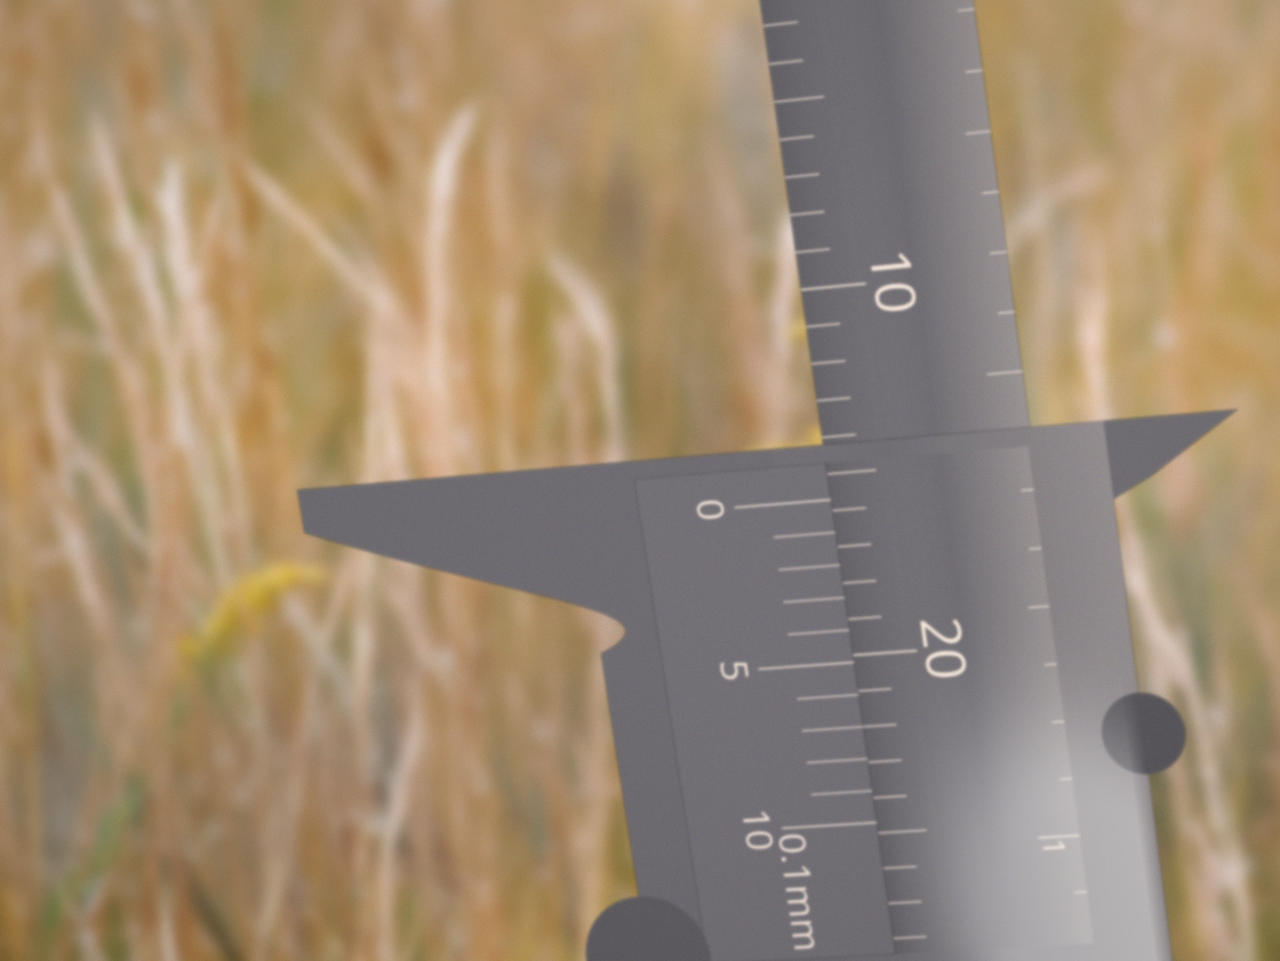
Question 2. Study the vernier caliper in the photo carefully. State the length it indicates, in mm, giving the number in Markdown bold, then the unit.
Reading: **15.7** mm
